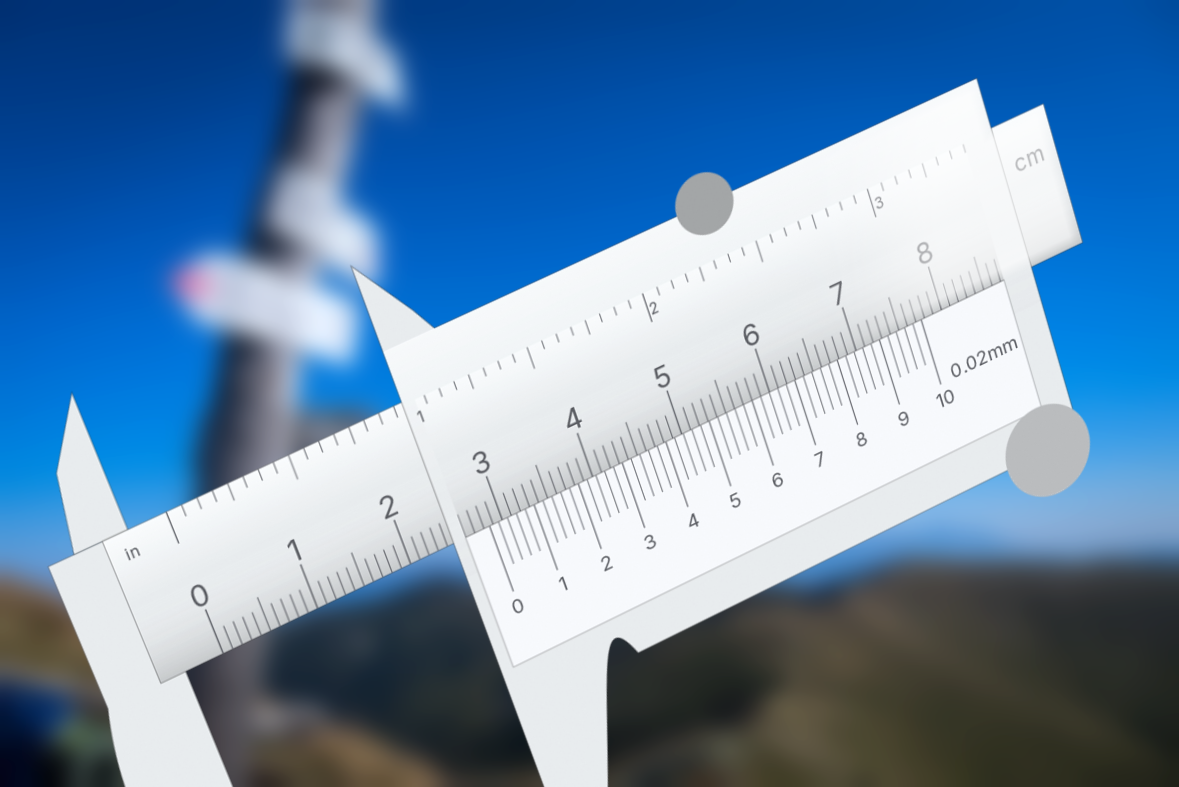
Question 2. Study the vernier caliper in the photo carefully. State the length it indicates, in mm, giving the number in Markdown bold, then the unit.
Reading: **28.6** mm
